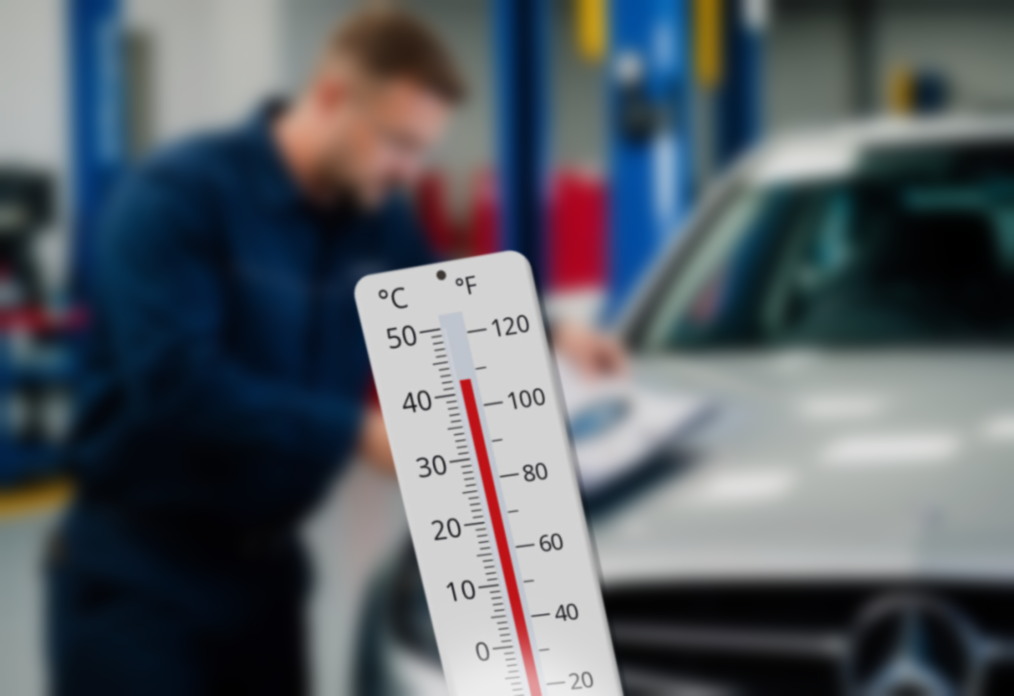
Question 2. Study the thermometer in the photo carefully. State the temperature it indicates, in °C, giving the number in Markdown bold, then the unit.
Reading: **42** °C
